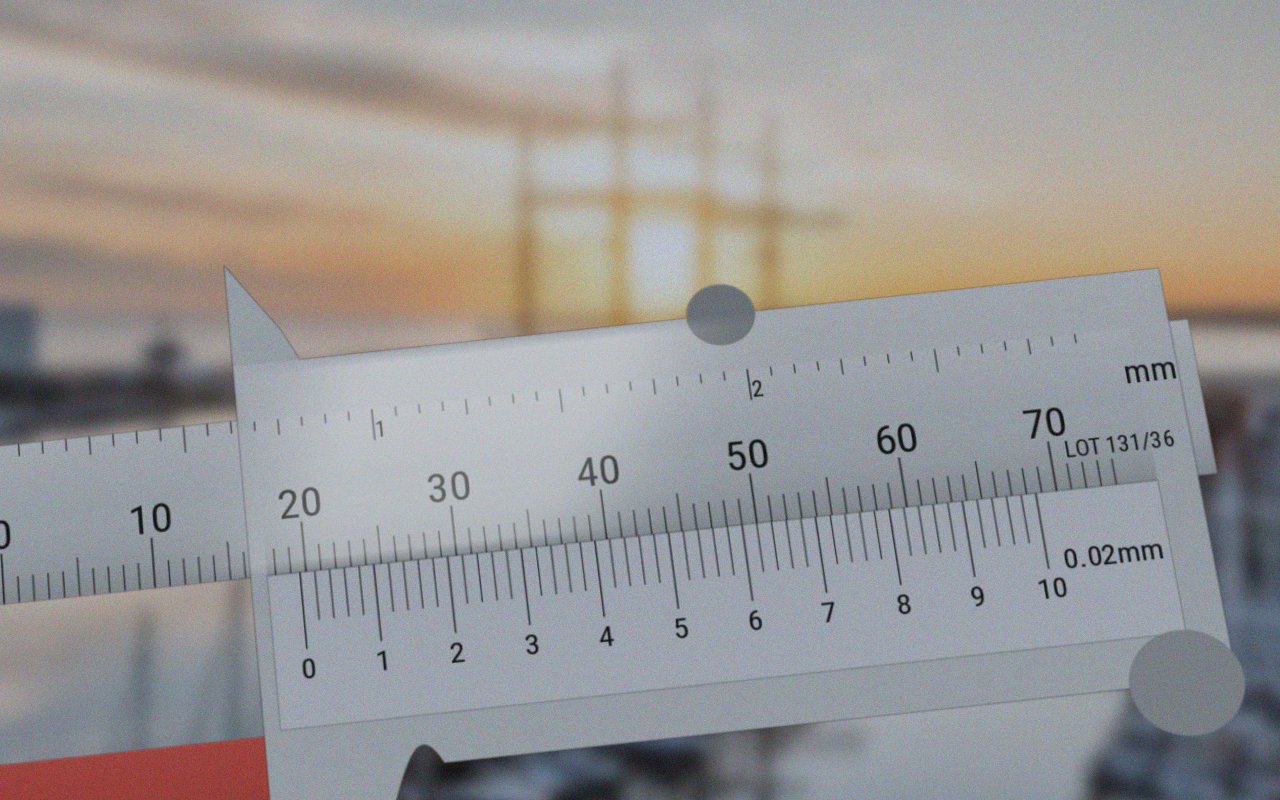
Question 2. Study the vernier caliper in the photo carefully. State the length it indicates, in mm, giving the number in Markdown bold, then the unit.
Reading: **19.6** mm
